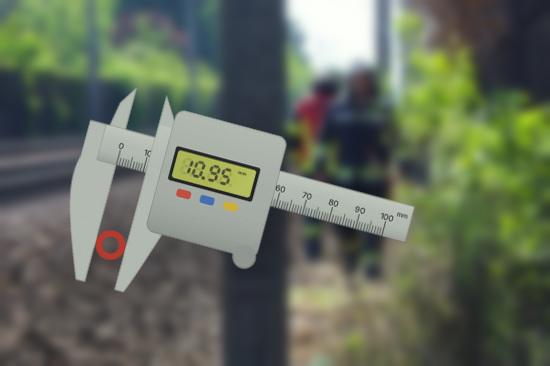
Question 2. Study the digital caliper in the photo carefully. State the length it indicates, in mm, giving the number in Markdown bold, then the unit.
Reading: **10.95** mm
